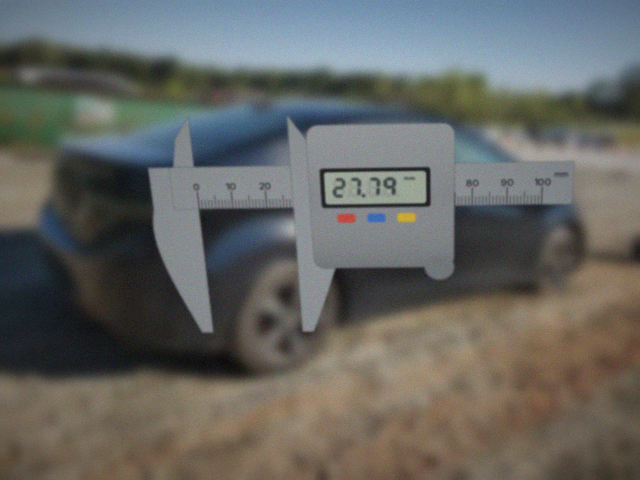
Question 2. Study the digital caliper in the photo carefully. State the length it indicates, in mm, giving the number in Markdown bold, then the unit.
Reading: **27.79** mm
